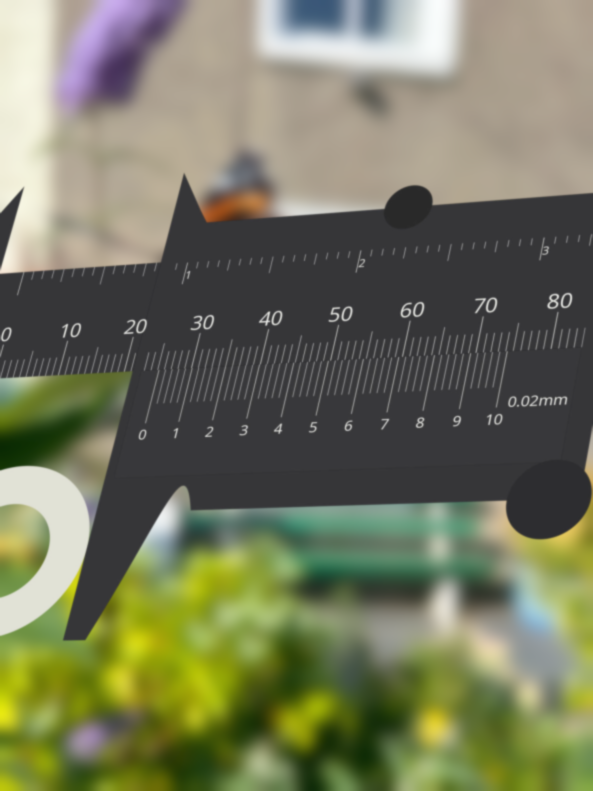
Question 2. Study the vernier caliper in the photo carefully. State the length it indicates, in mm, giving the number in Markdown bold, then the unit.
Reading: **25.2** mm
